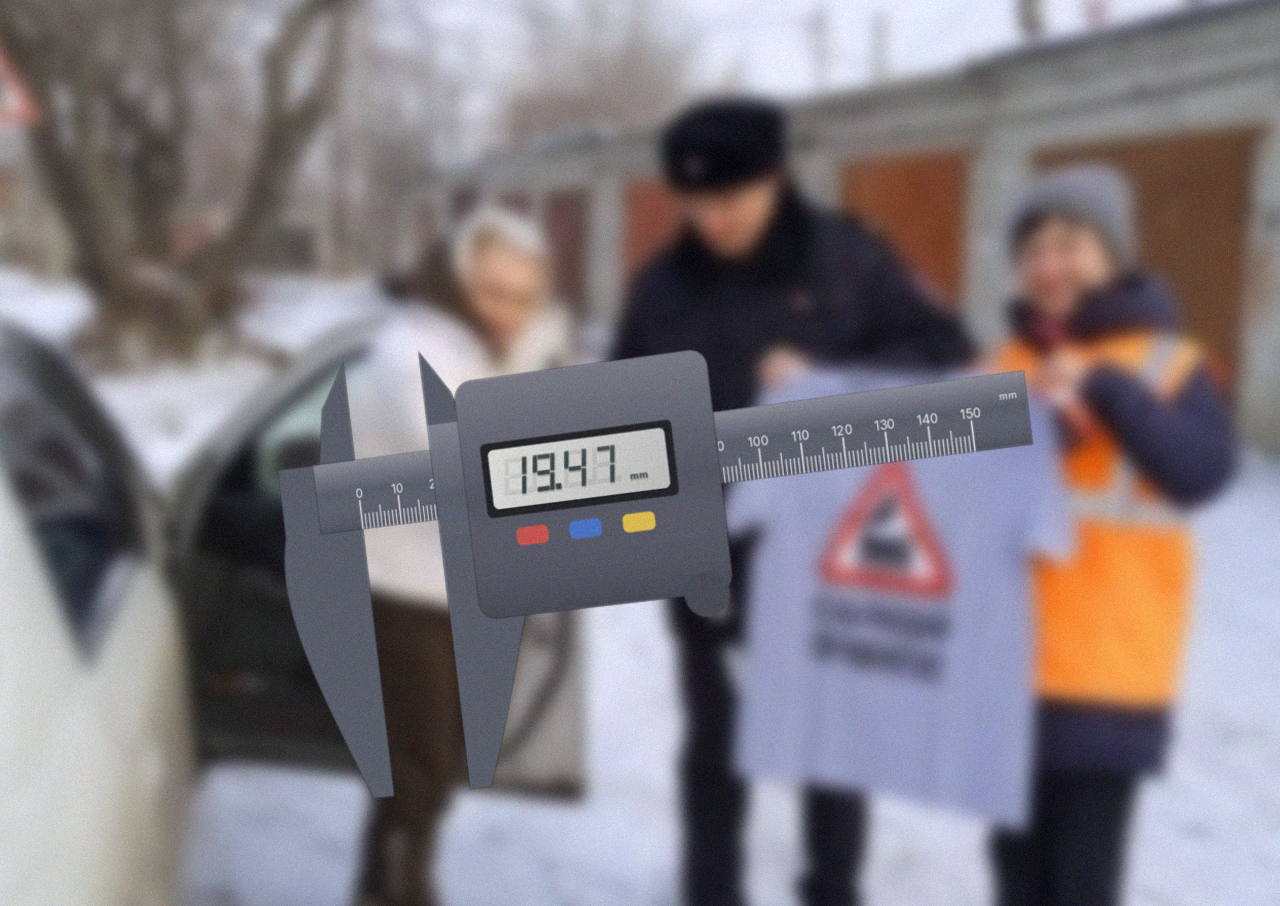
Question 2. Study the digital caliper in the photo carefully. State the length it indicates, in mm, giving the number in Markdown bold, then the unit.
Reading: **19.47** mm
